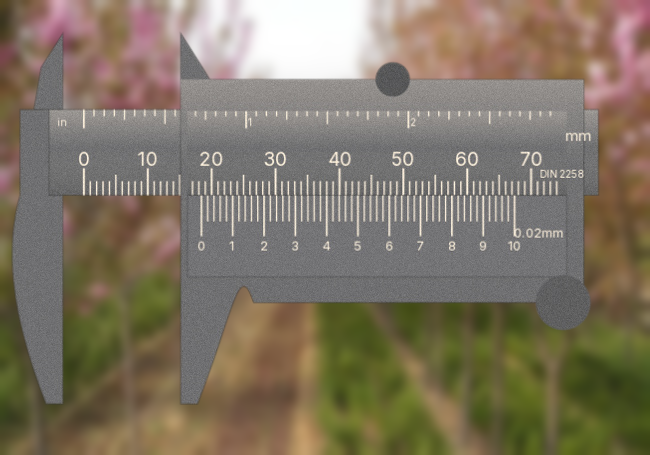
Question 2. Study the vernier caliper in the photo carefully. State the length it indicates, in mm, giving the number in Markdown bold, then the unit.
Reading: **18.4** mm
